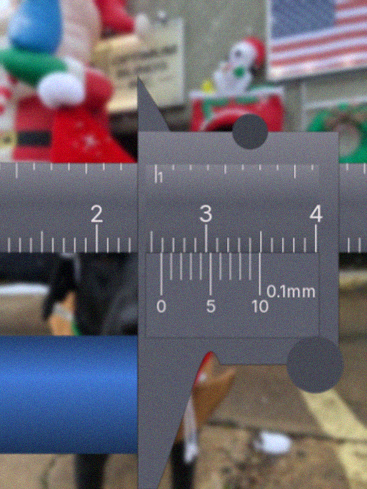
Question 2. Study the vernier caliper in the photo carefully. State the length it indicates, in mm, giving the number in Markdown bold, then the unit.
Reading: **25.9** mm
